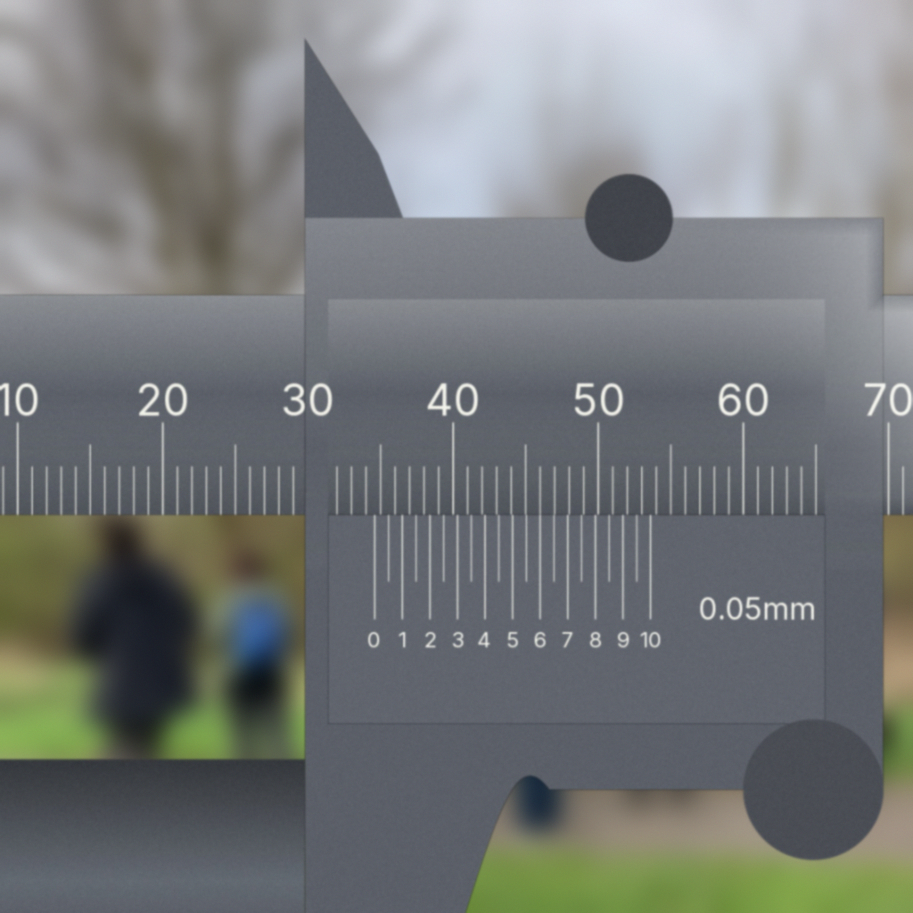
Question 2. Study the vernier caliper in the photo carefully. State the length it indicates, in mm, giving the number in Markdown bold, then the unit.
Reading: **34.6** mm
